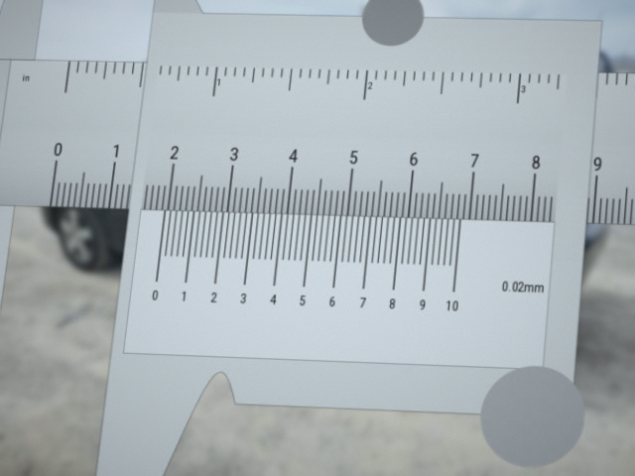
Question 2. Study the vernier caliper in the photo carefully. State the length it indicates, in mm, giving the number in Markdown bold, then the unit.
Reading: **19.5** mm
